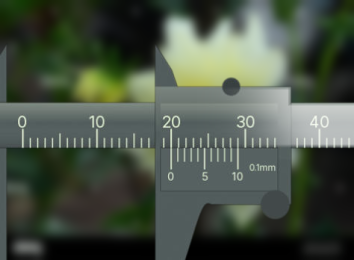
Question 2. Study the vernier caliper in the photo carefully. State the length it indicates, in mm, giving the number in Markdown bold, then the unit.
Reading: **20.0** mm
